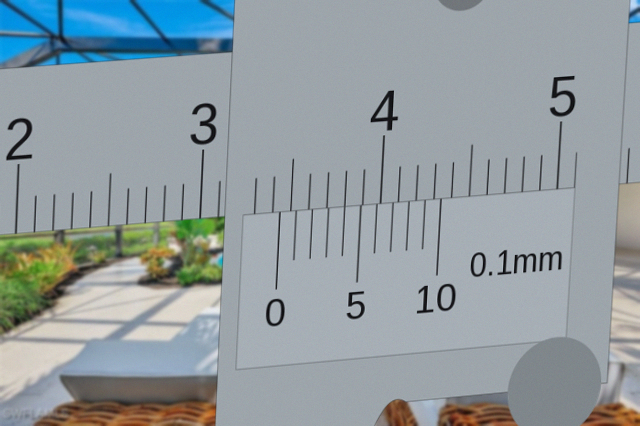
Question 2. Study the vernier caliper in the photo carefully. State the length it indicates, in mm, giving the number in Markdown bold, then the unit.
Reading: **34.4** mm
